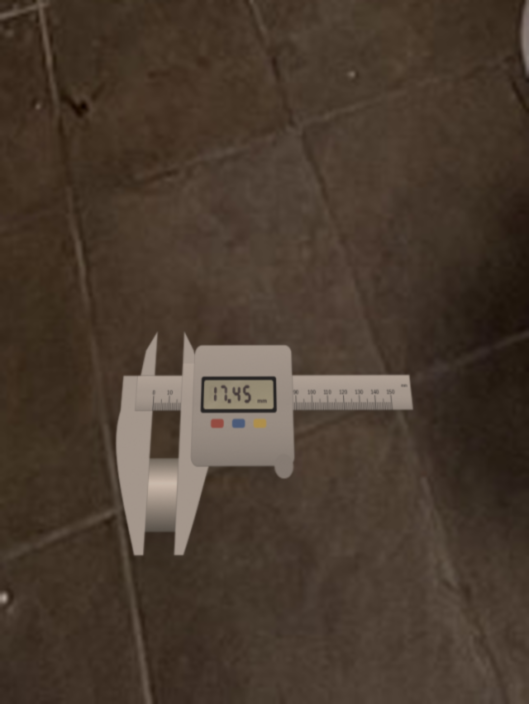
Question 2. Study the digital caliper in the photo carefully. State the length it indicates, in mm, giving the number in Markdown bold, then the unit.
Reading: **17.45** mm
